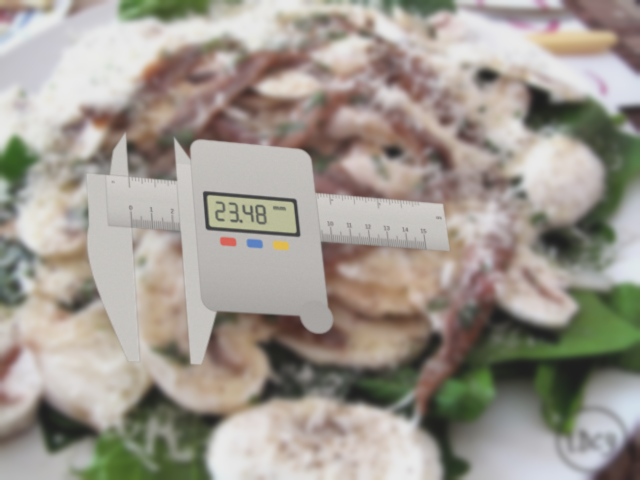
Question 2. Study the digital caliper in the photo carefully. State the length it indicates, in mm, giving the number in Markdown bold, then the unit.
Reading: **23.48** mm
